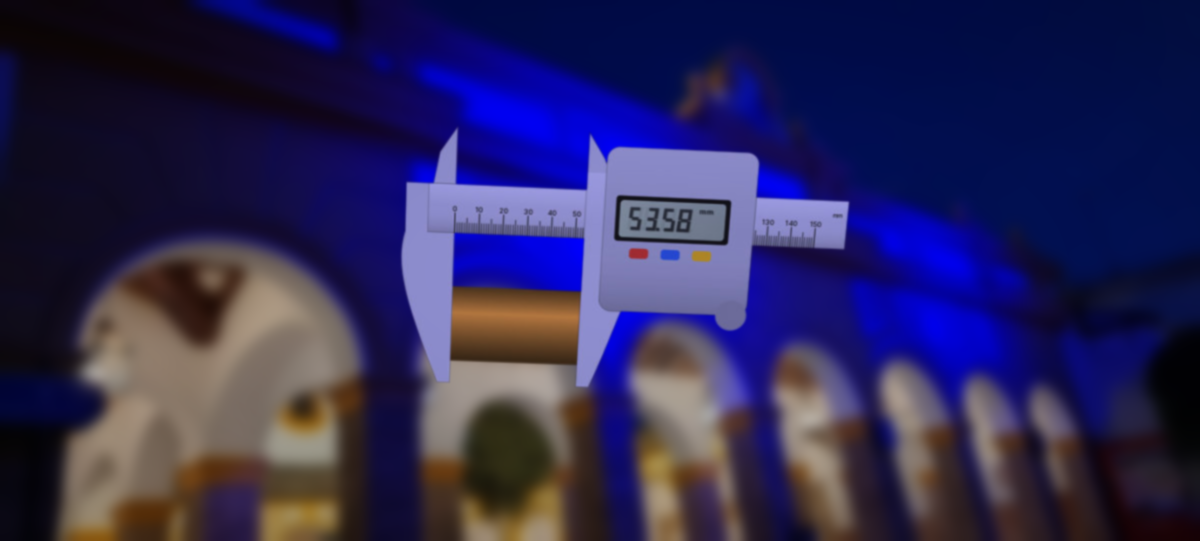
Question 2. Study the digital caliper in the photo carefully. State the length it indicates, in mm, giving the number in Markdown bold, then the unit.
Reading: **53.58** mm
